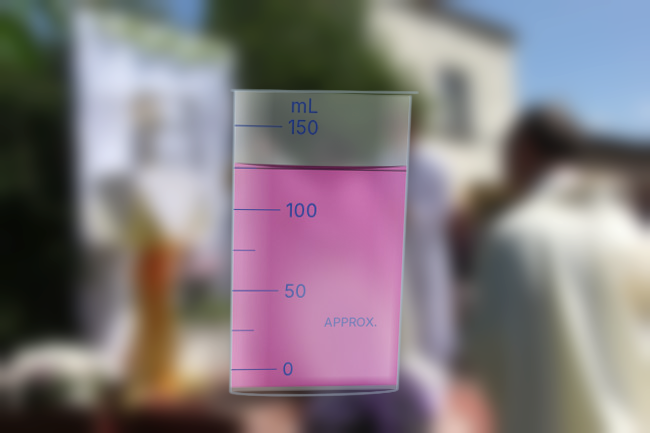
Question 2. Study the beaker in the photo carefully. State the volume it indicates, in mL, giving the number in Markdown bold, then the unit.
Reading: **125** mL
